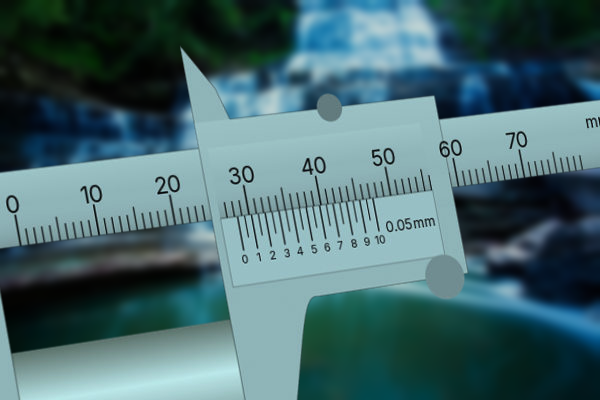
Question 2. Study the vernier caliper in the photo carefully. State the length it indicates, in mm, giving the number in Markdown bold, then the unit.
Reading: **28.4** mm
